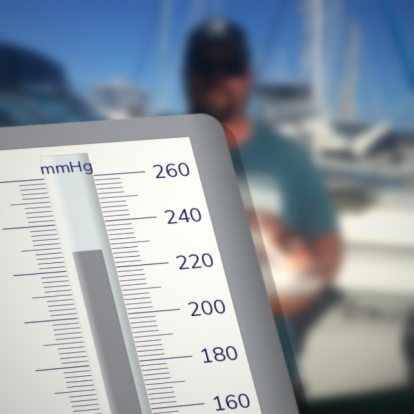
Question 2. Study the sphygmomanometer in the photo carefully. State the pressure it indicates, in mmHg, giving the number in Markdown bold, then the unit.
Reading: **228** mmHg
